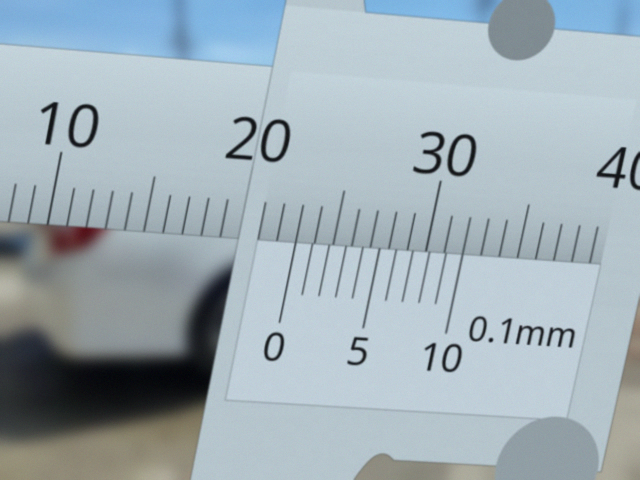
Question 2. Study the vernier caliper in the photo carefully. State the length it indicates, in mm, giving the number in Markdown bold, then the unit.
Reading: **23.0** mm
